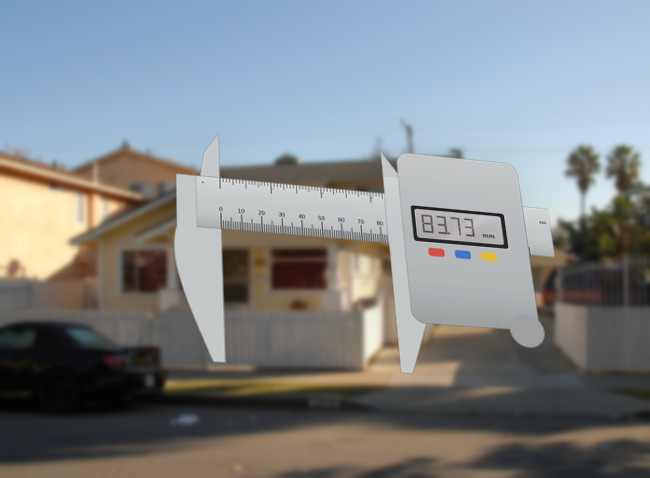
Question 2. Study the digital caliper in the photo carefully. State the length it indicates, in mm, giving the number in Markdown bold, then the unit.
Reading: **83.73** mm
